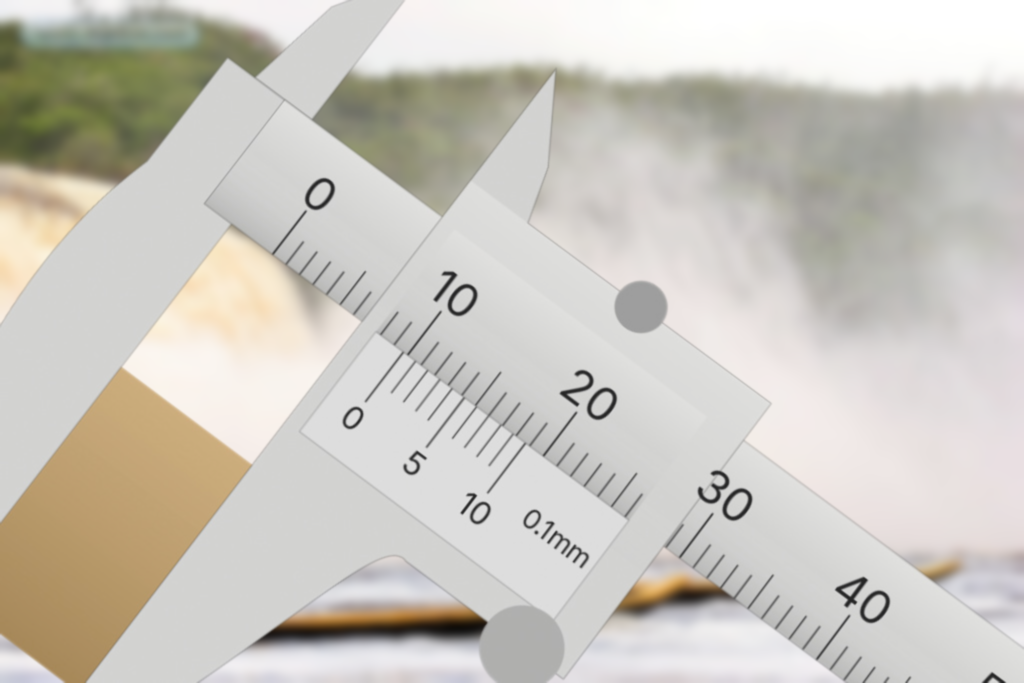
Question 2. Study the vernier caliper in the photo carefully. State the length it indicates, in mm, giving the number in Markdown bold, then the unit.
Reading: **9.7** mm
